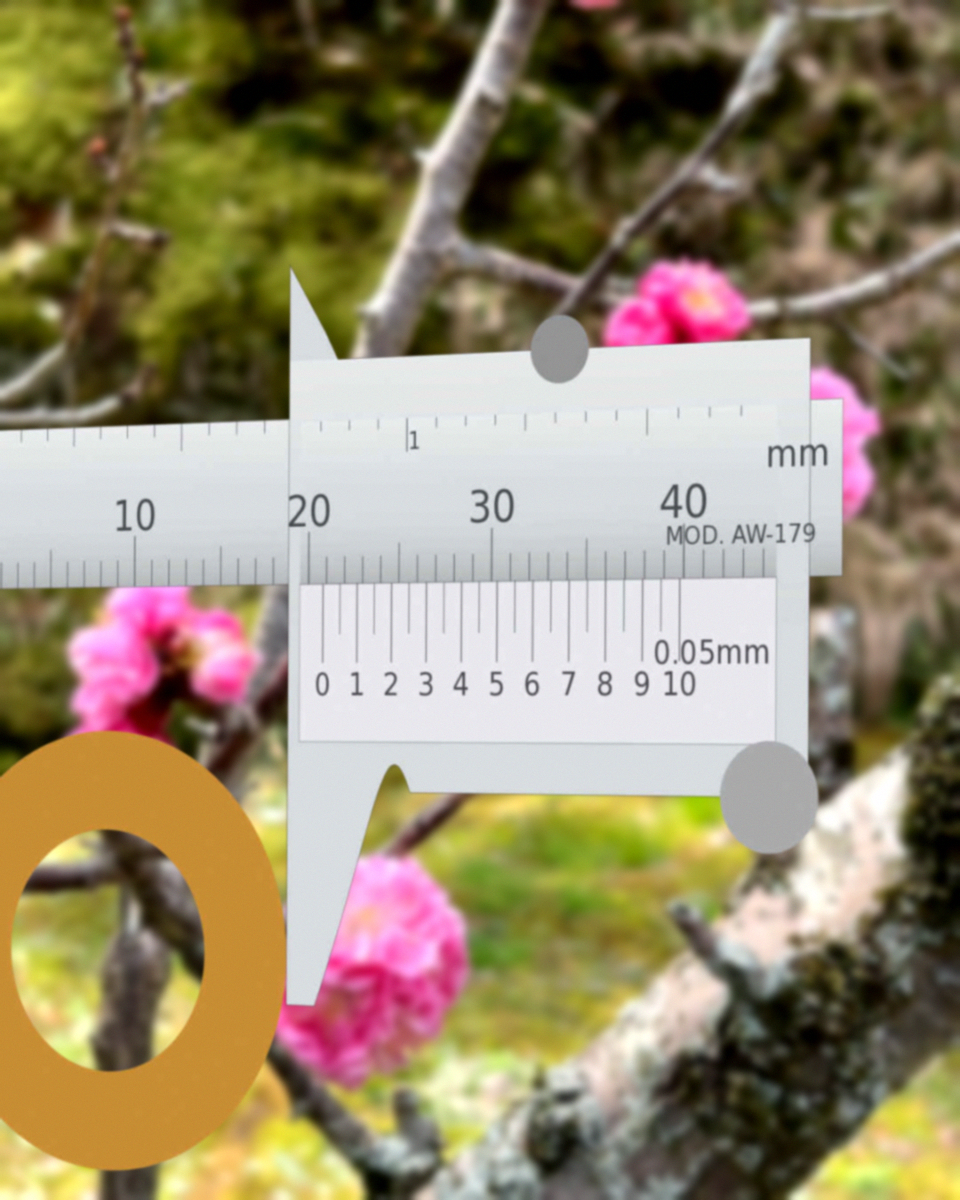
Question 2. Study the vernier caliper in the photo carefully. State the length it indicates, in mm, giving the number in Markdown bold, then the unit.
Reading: **20.8** mm
